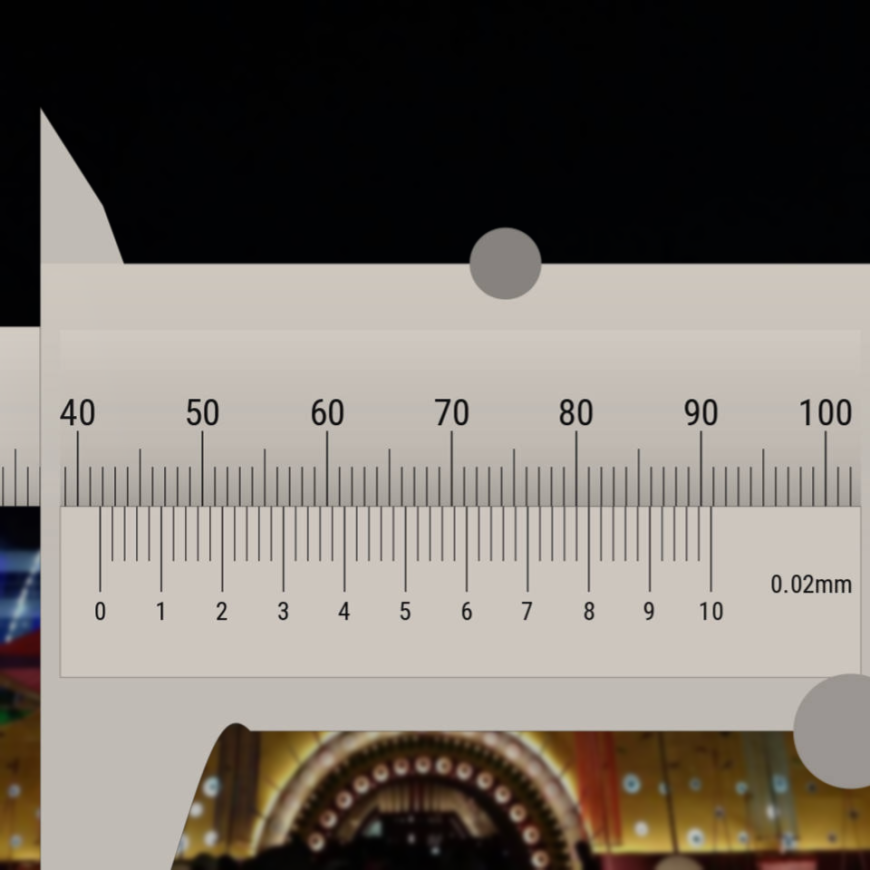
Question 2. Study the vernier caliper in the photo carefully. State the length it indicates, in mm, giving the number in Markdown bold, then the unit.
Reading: **41.8** mm
